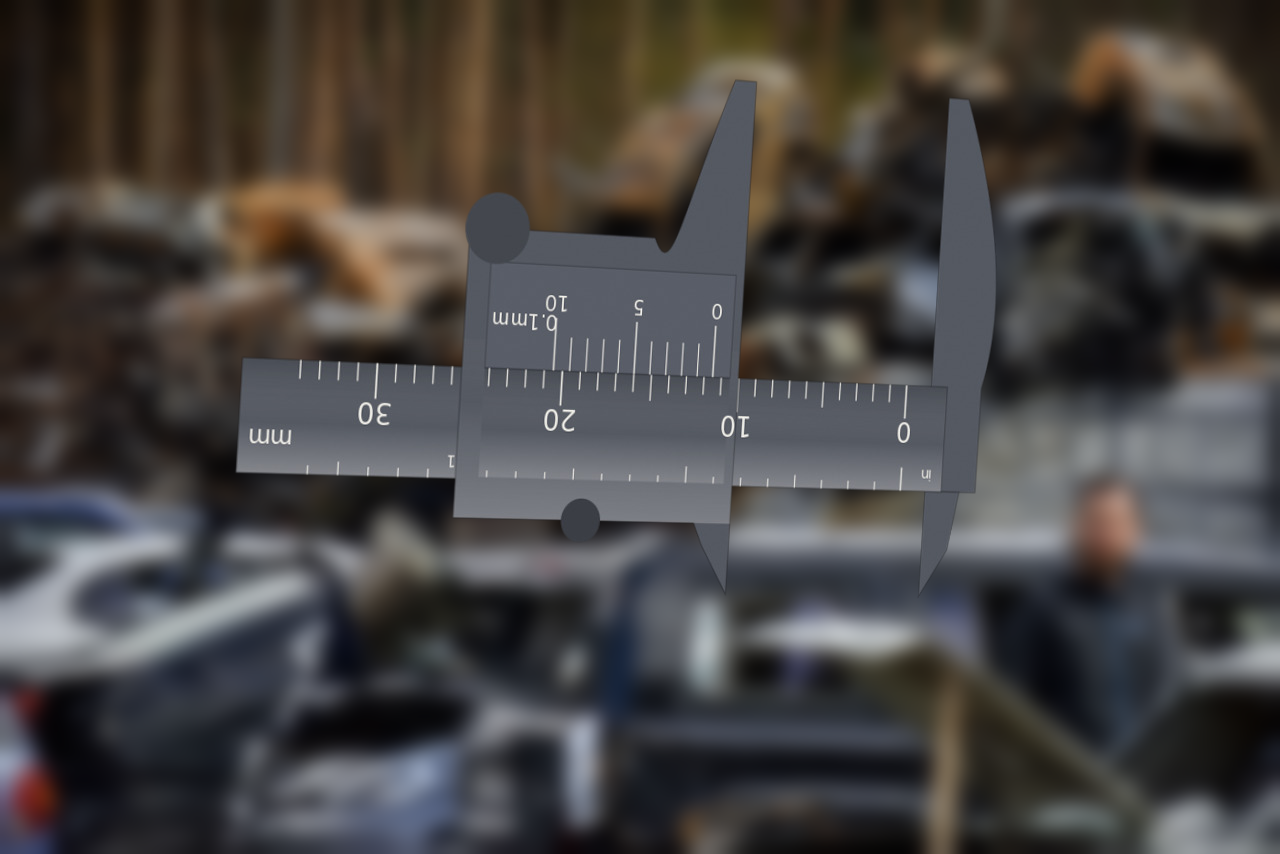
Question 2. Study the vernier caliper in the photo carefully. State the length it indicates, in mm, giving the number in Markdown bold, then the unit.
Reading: **11.5** mm
